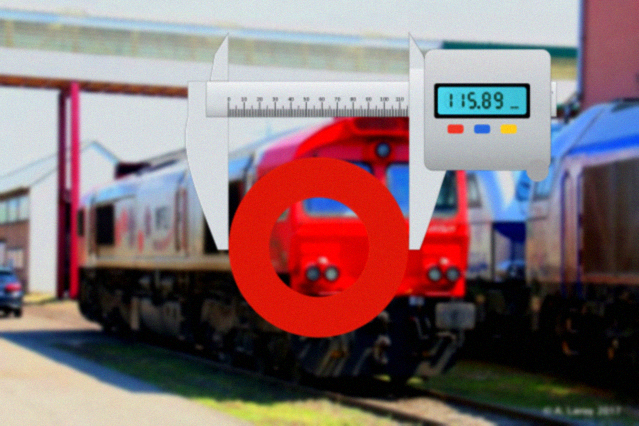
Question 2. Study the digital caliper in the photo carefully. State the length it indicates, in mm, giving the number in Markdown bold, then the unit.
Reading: **115.89** mm
